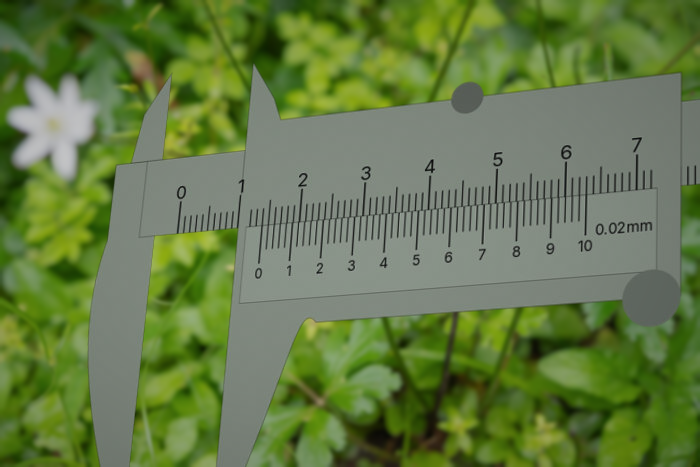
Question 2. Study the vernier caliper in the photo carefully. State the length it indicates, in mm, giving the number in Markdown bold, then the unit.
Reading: **14.0** mm
